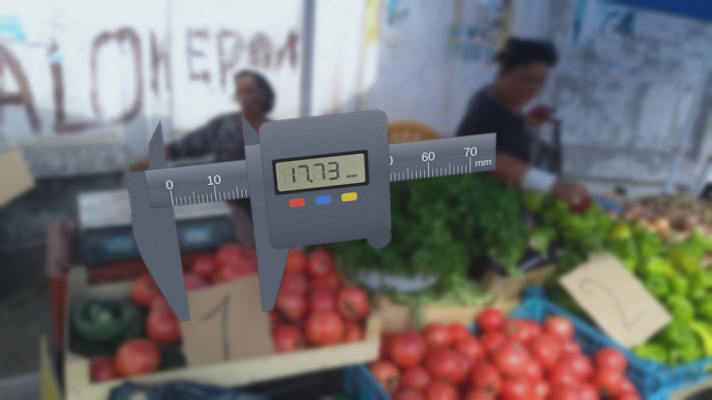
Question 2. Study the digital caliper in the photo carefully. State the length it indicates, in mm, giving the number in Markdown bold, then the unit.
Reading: **17.73** mm
